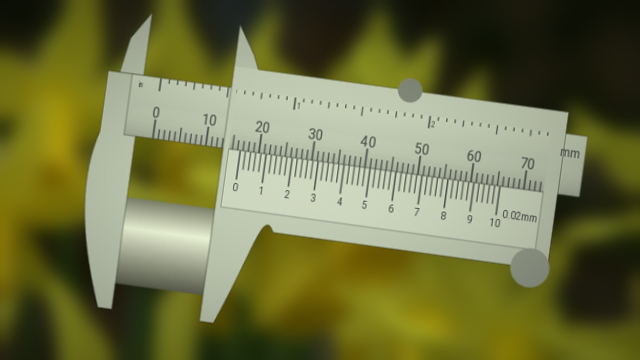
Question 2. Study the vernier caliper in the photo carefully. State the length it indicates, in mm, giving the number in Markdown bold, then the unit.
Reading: **16.5** mm
